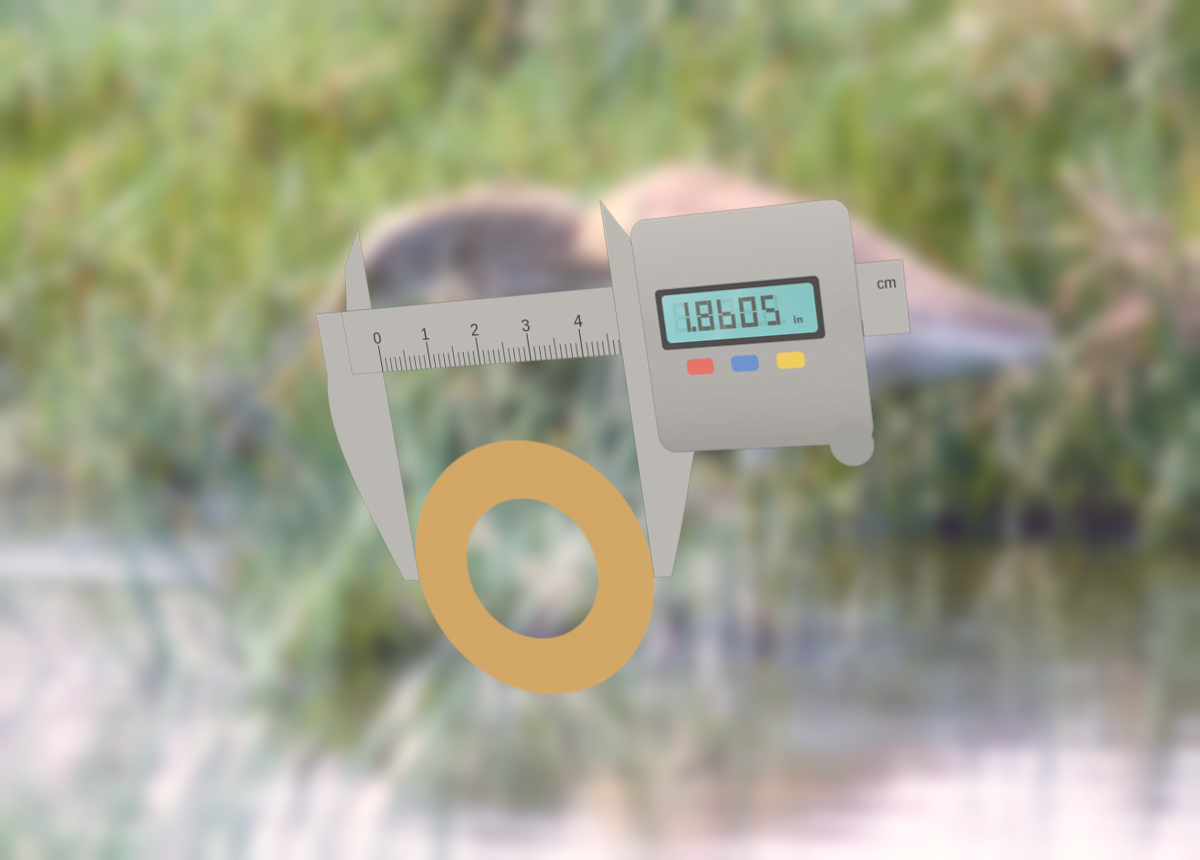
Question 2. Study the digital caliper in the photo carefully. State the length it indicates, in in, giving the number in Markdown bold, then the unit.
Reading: **1.8605** in
